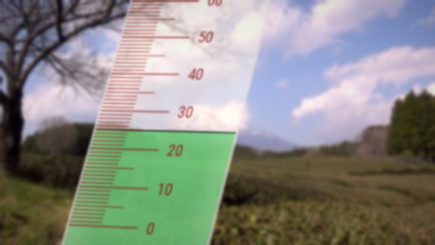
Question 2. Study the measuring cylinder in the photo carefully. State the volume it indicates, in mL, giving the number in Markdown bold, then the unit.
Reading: **25** mL
